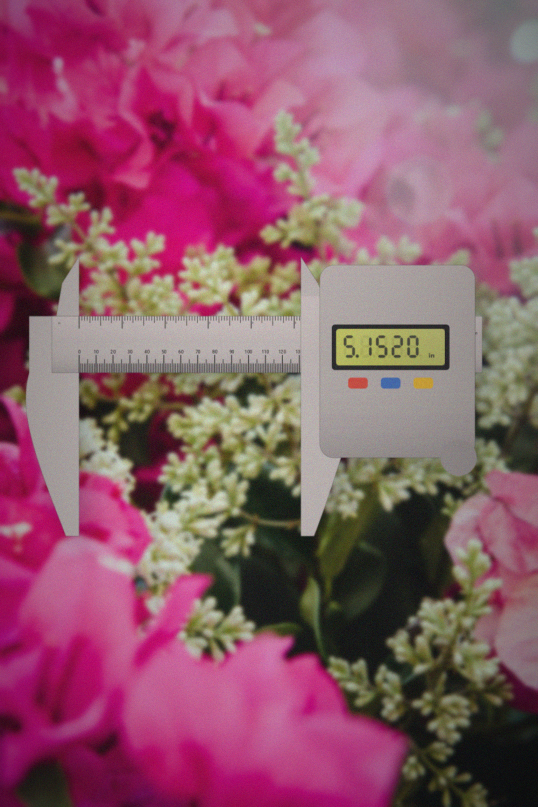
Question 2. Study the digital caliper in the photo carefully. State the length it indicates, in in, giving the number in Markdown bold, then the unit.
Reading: **5.1520** in
